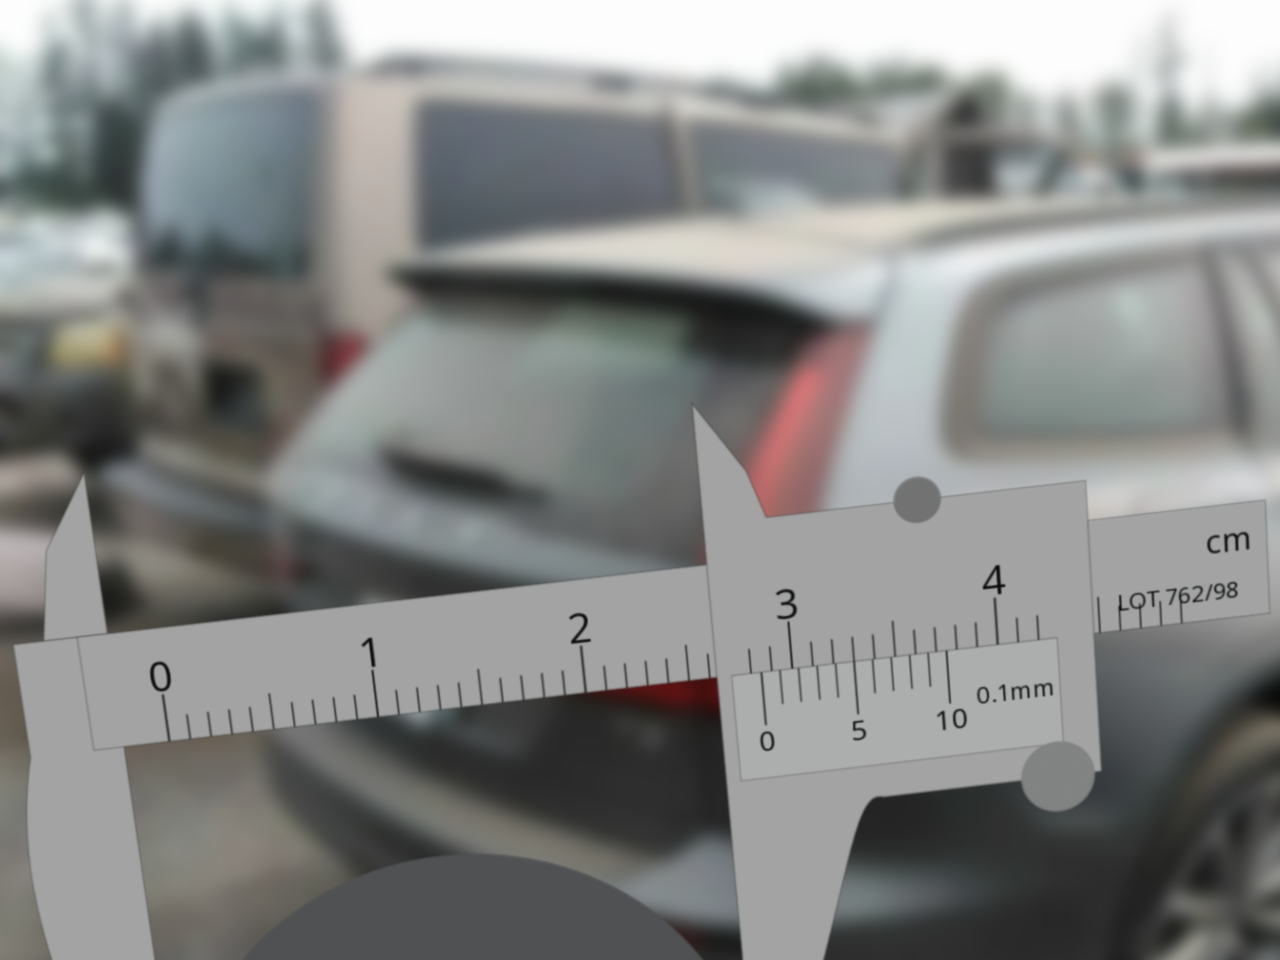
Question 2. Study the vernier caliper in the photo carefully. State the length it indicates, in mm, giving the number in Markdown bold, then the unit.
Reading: **28.5** mm
